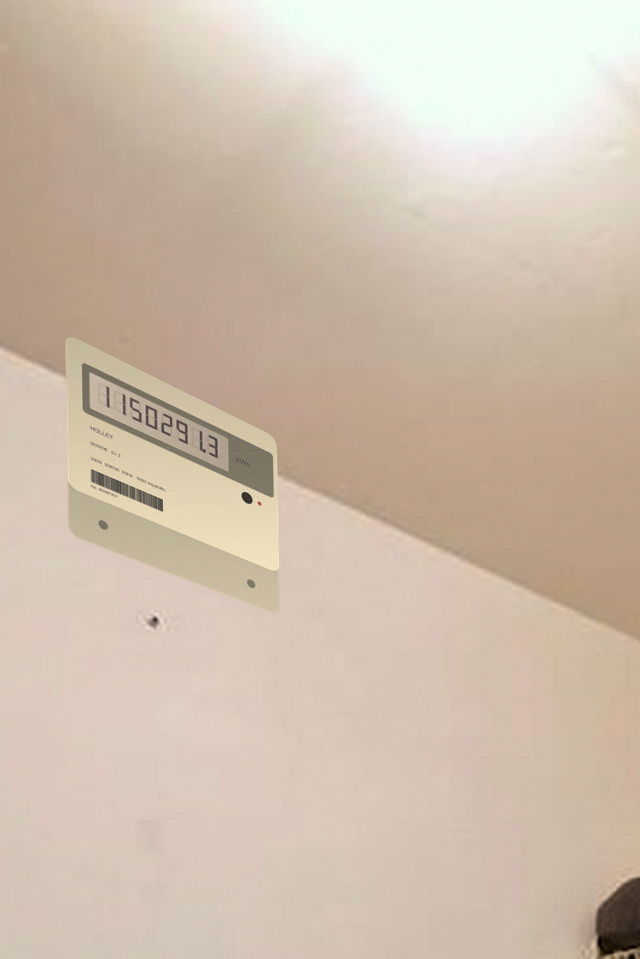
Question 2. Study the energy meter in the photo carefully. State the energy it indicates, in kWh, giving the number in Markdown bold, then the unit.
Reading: **1150291.3** kWh
